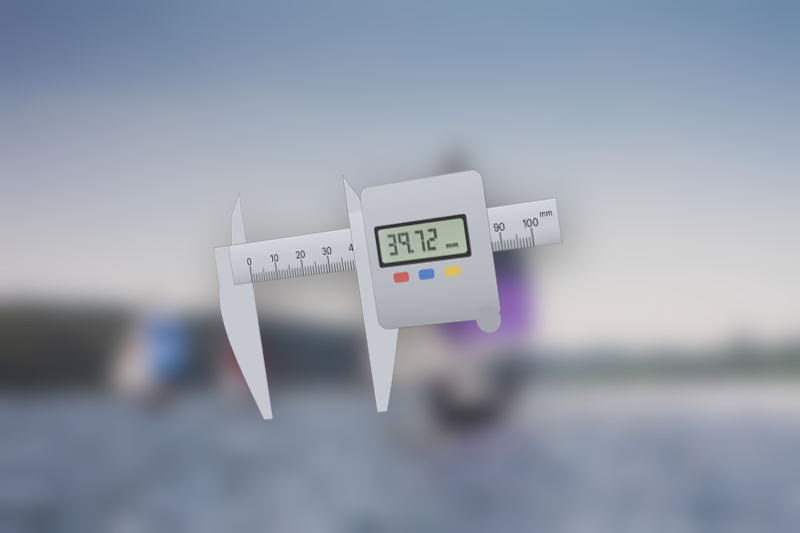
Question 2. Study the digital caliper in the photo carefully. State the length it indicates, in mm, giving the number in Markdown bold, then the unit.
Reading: **39.72** mm
